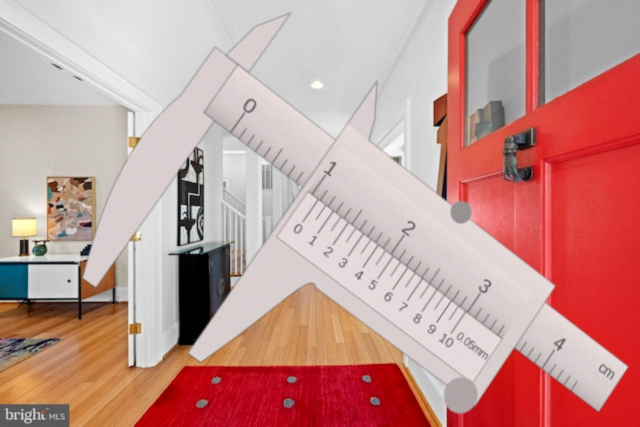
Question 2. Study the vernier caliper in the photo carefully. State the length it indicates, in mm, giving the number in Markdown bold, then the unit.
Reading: **10.8** mm
